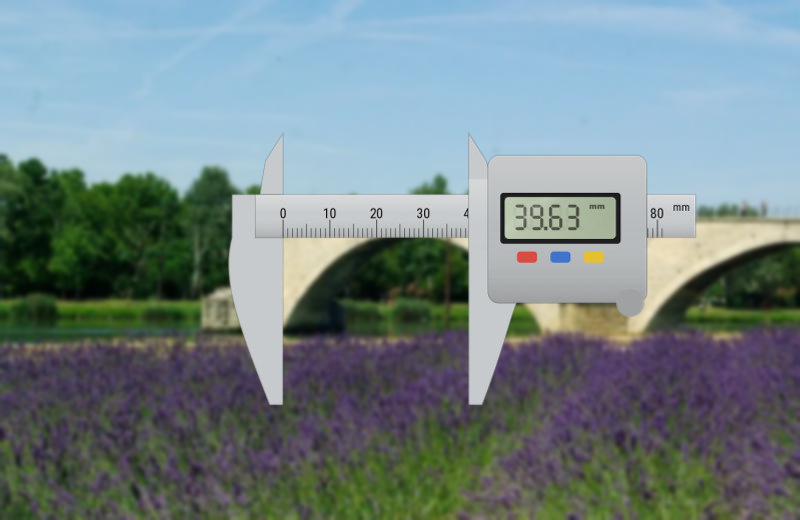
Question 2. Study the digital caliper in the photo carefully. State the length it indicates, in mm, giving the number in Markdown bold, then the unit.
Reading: **39.63** mm
